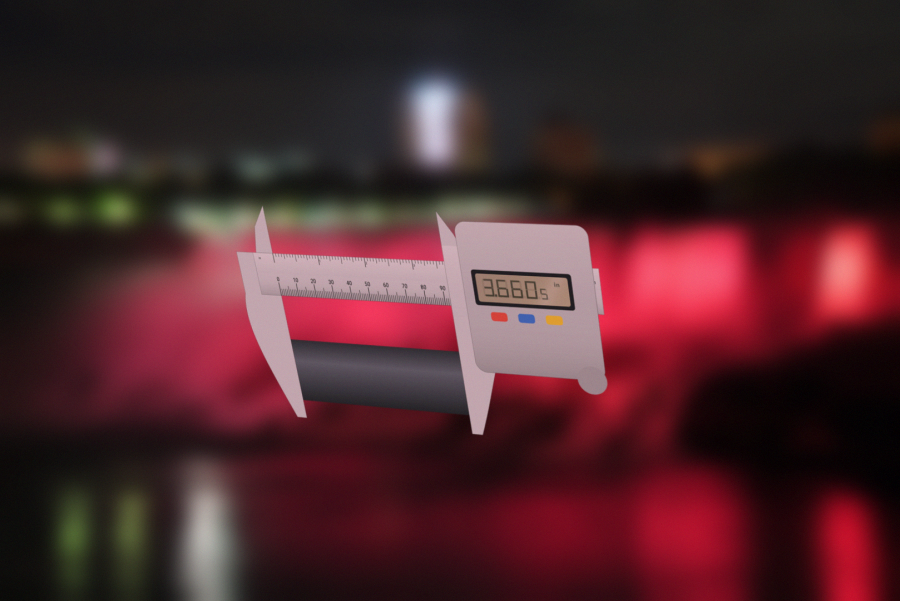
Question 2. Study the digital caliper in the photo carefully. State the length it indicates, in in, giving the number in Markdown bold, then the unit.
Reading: **3.6605** in
